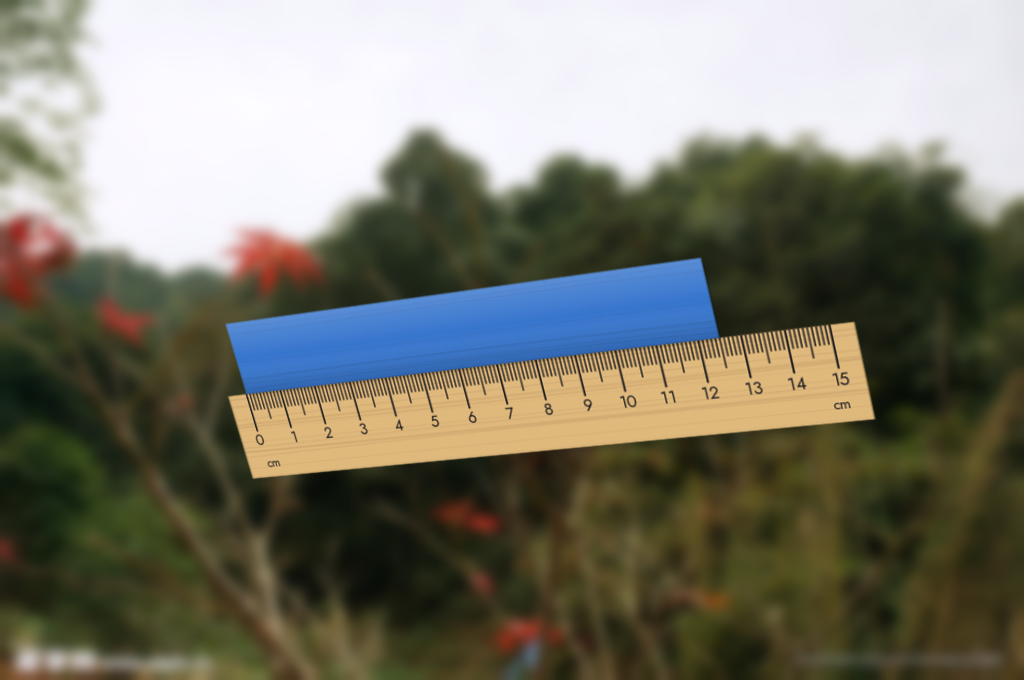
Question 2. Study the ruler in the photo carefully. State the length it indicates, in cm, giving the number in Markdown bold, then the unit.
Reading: **12.5** cm
